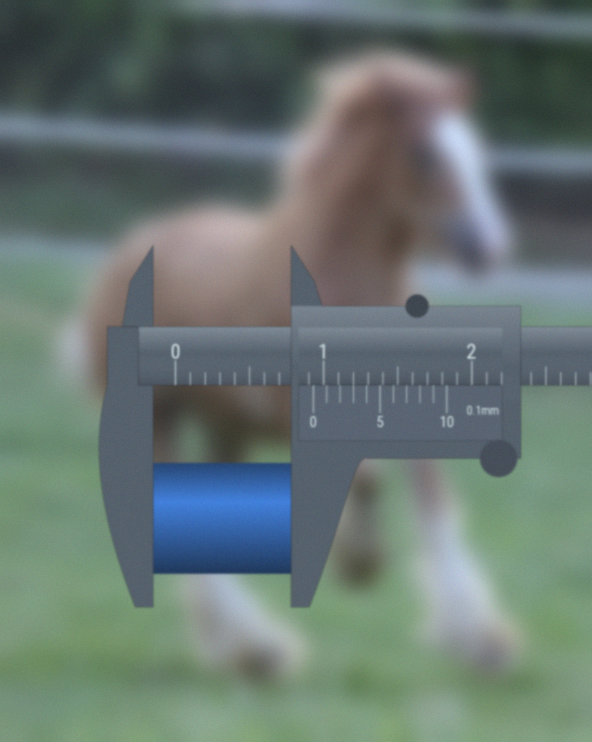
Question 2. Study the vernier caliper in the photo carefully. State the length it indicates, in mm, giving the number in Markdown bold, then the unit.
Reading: **9.3** mm
